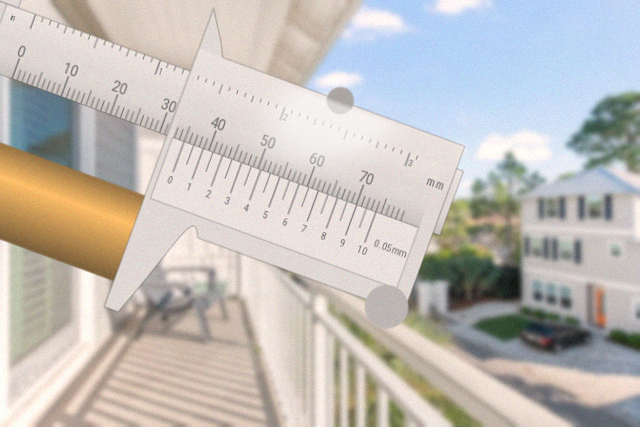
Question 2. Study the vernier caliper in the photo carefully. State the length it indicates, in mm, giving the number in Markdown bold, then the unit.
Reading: **35.0** mm
